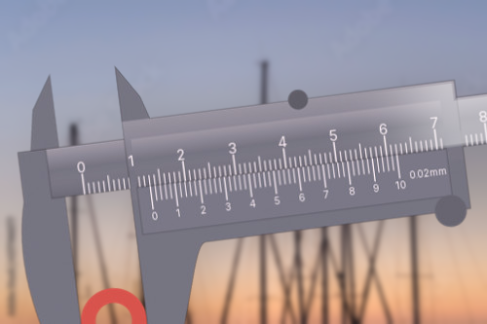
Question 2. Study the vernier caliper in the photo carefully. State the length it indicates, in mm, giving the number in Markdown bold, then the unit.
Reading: **13.0** mm
